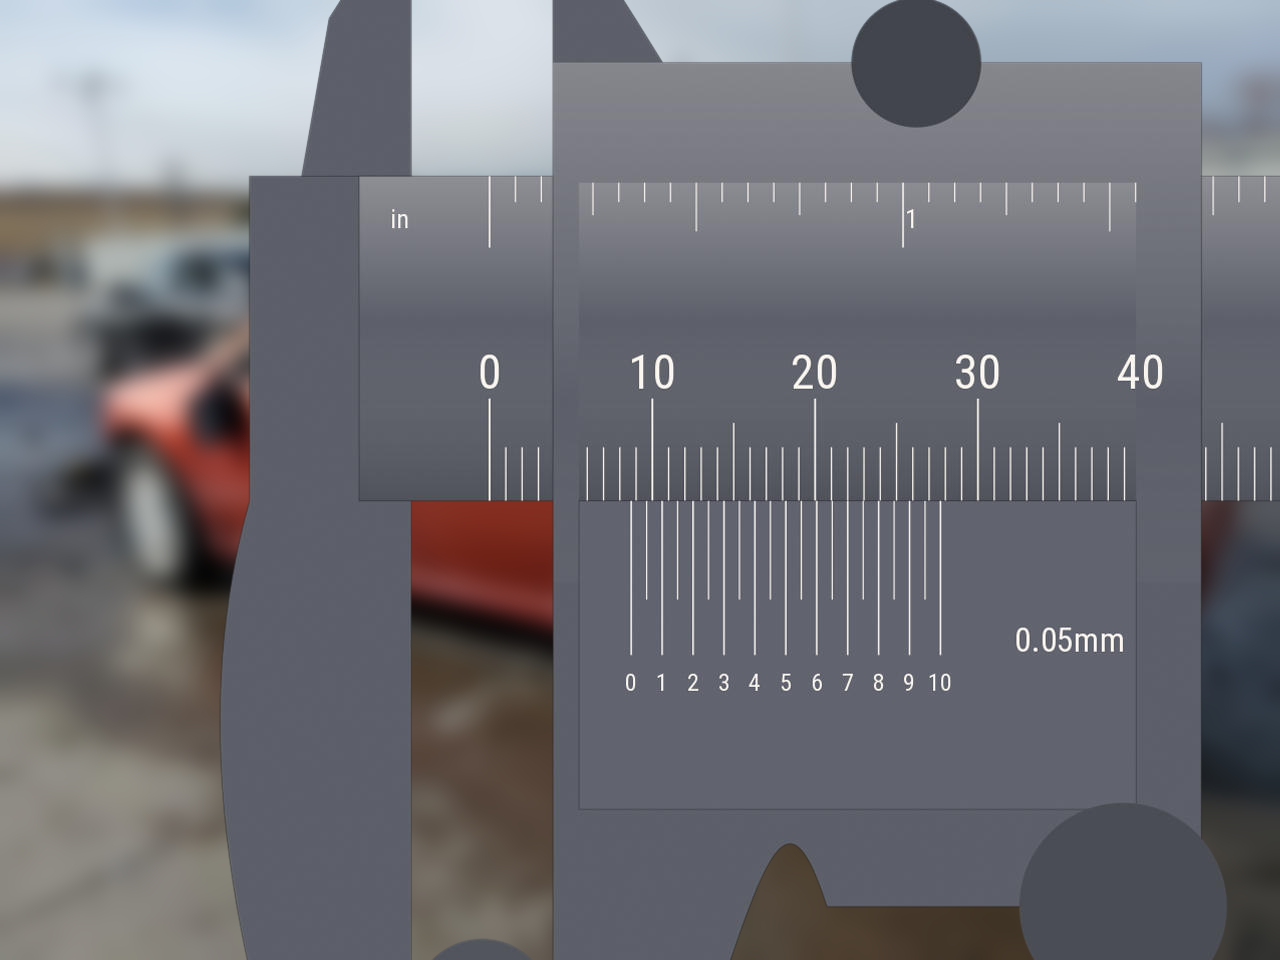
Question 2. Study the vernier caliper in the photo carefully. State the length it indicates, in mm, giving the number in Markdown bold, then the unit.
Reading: **8.7** mm
